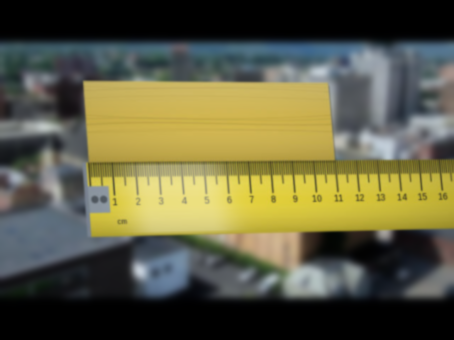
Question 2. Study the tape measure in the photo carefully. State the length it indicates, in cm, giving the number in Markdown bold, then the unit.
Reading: **11** cm
